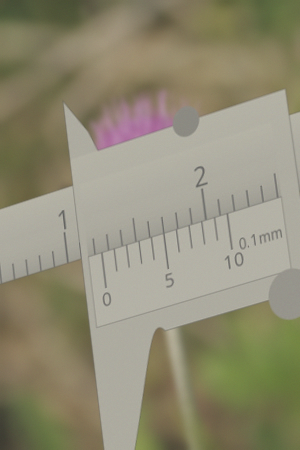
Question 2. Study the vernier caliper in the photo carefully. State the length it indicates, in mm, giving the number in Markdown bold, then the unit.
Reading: **12.5** mm
